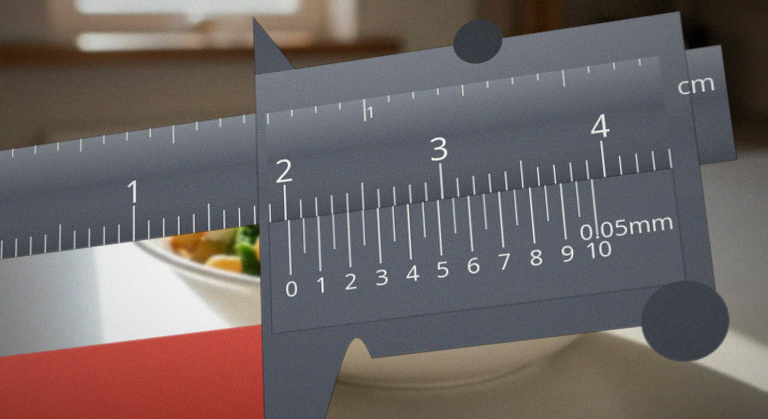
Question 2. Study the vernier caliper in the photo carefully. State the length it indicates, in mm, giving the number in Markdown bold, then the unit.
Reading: **20.2** mm
